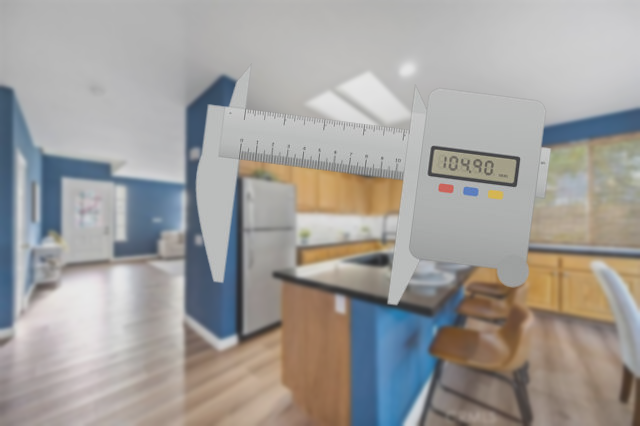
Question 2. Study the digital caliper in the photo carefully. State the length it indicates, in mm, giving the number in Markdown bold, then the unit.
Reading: **104.90** mm
